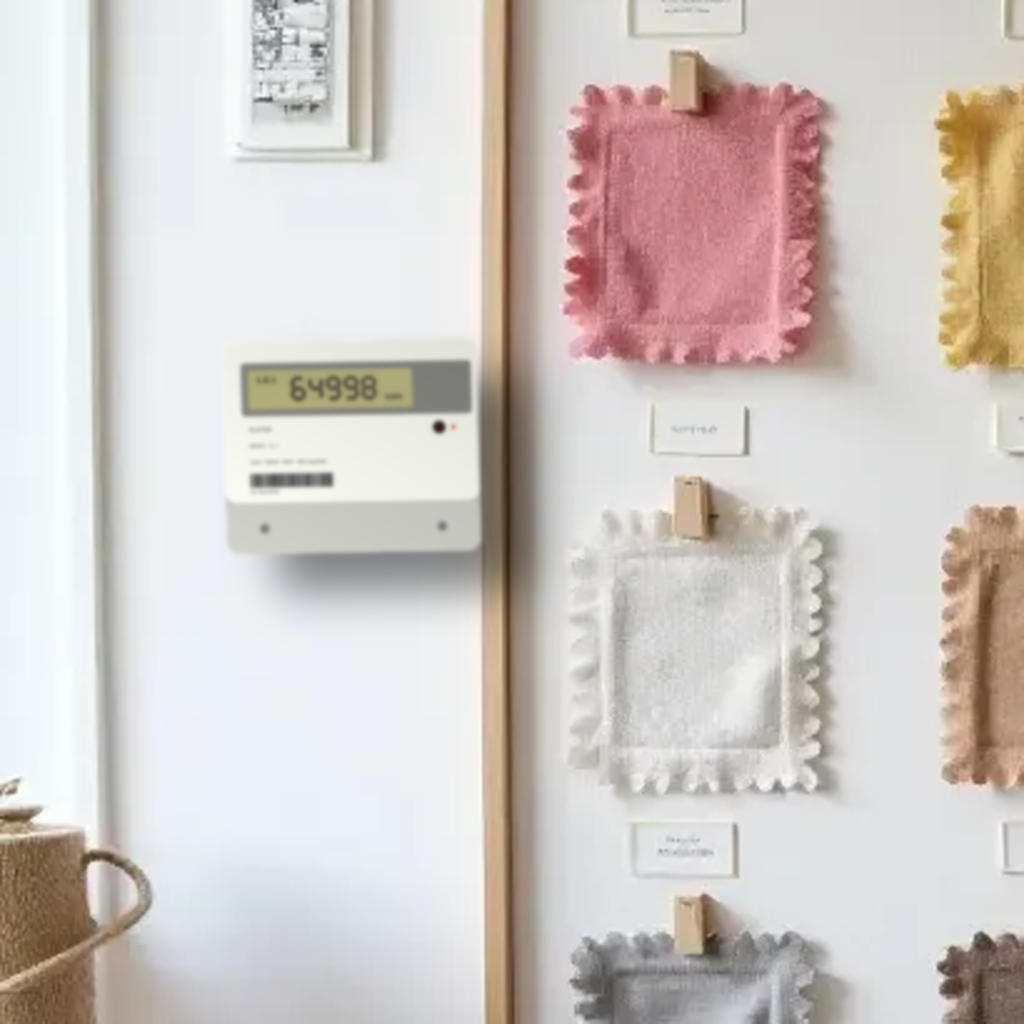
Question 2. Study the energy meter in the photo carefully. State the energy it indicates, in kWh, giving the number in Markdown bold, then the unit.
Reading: **64998** kWh
